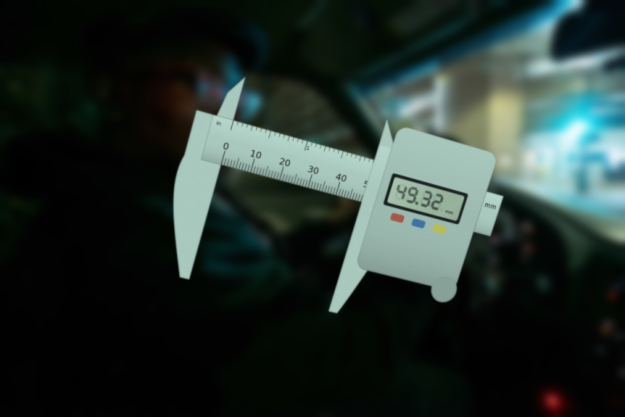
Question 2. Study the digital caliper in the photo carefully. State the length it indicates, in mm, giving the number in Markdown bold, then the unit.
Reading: **49.32** mm
